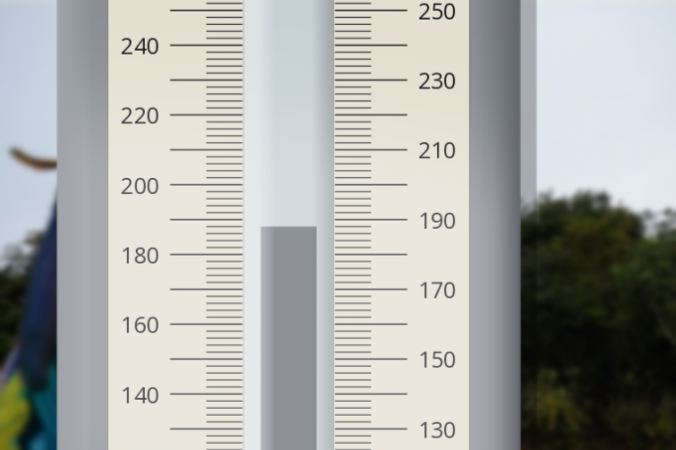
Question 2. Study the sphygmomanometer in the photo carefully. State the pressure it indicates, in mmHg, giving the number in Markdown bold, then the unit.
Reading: **188** mmHg
